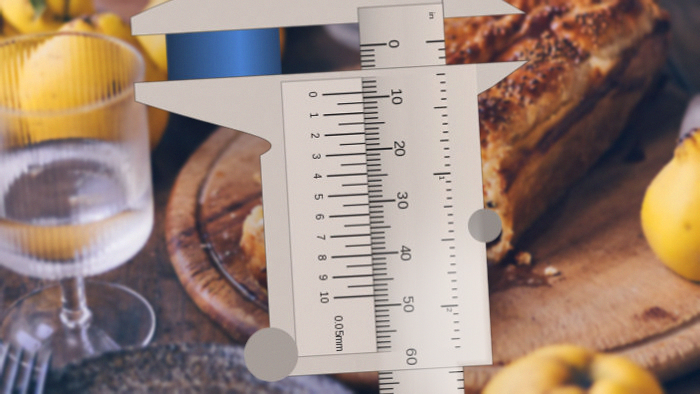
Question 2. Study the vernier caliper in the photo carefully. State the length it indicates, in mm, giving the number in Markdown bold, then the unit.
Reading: **9.0** mm
